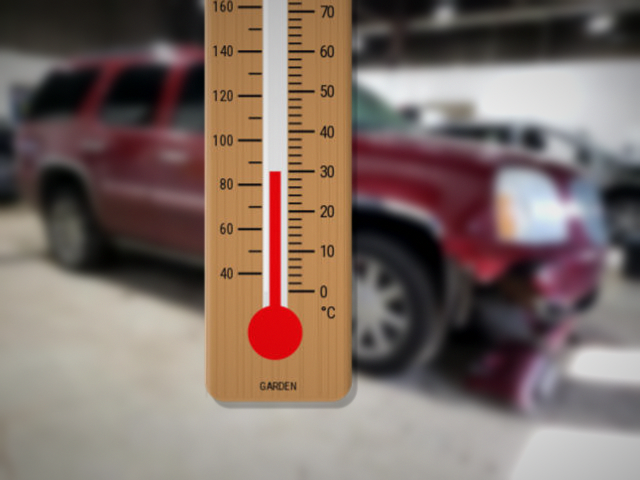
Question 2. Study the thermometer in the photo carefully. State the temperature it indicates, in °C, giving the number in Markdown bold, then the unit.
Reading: **30** °C
